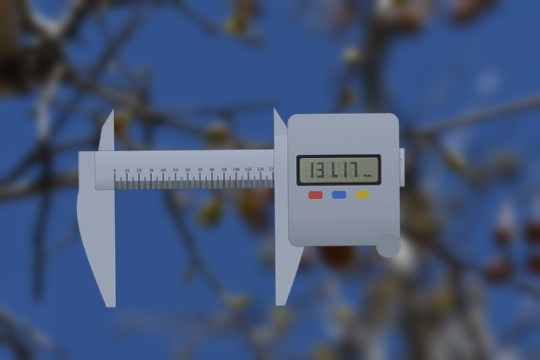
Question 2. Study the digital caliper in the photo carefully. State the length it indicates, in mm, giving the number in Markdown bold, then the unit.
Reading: **131.17** mm
